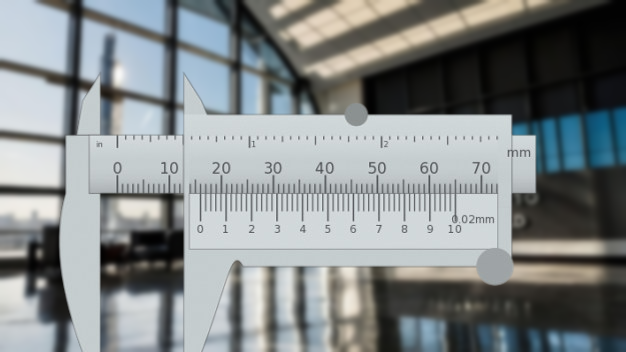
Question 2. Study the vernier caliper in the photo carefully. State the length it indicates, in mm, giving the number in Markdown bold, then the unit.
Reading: **16.0** mm
